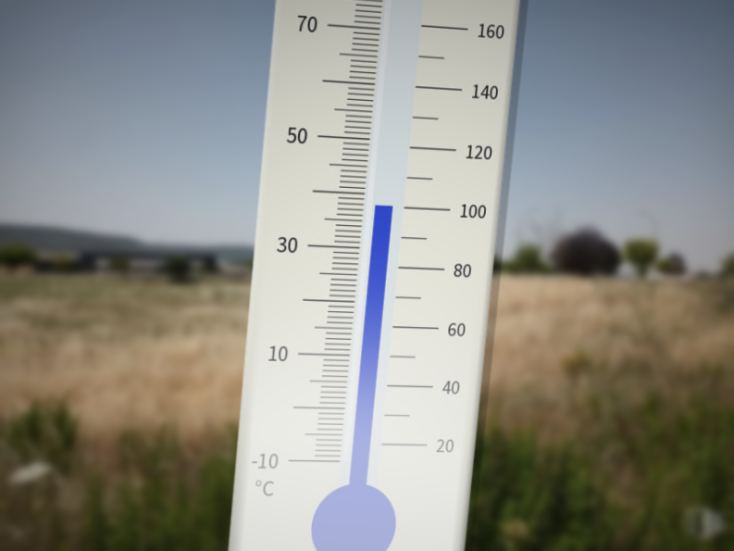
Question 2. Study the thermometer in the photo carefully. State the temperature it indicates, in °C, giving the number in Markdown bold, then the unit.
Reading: **38** °C
